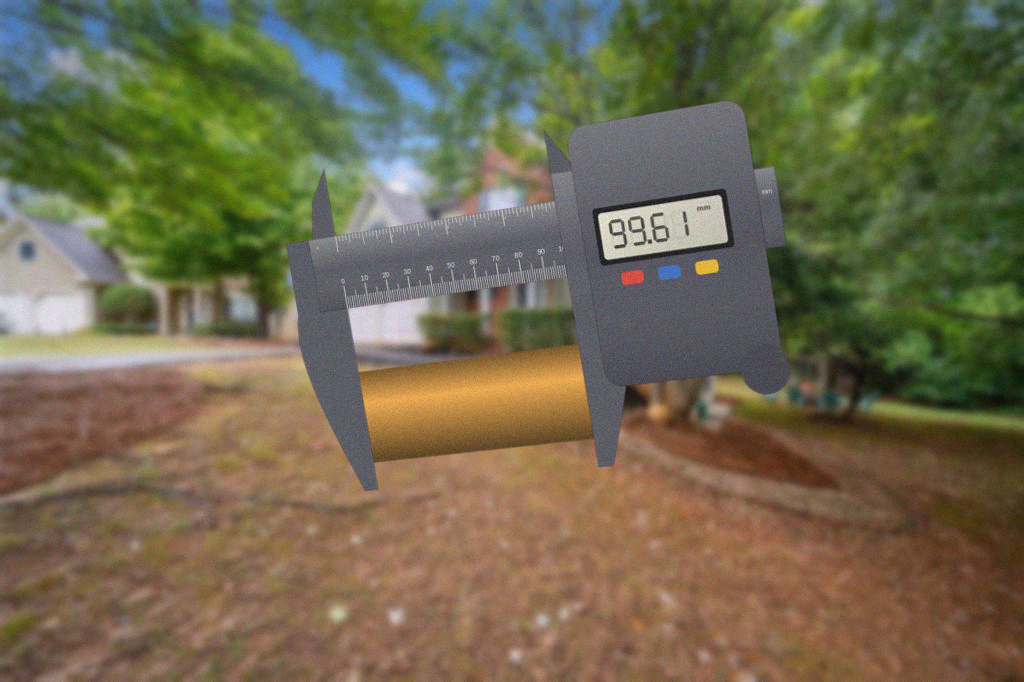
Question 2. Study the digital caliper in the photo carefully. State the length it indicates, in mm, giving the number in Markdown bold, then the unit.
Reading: **99.61** mm
